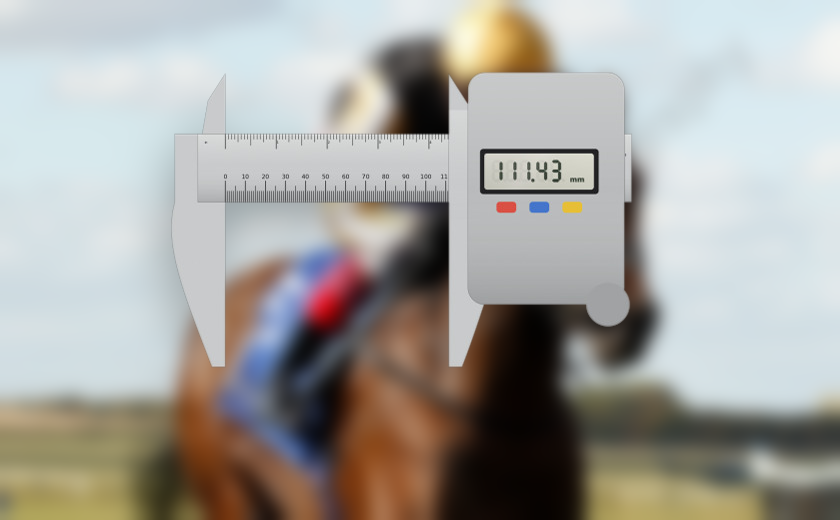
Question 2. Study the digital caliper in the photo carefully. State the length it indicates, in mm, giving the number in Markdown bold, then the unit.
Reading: **111.43** mm
